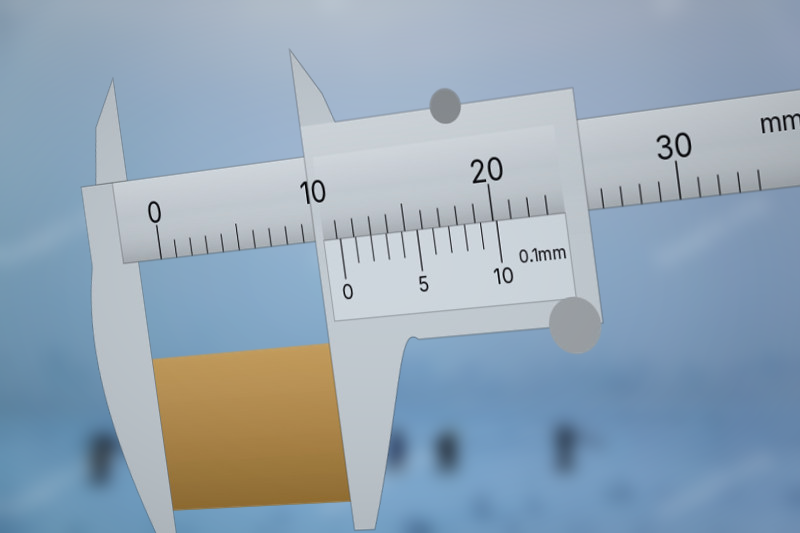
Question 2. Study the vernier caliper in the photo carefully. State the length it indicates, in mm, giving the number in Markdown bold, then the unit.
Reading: **11.2** mm
